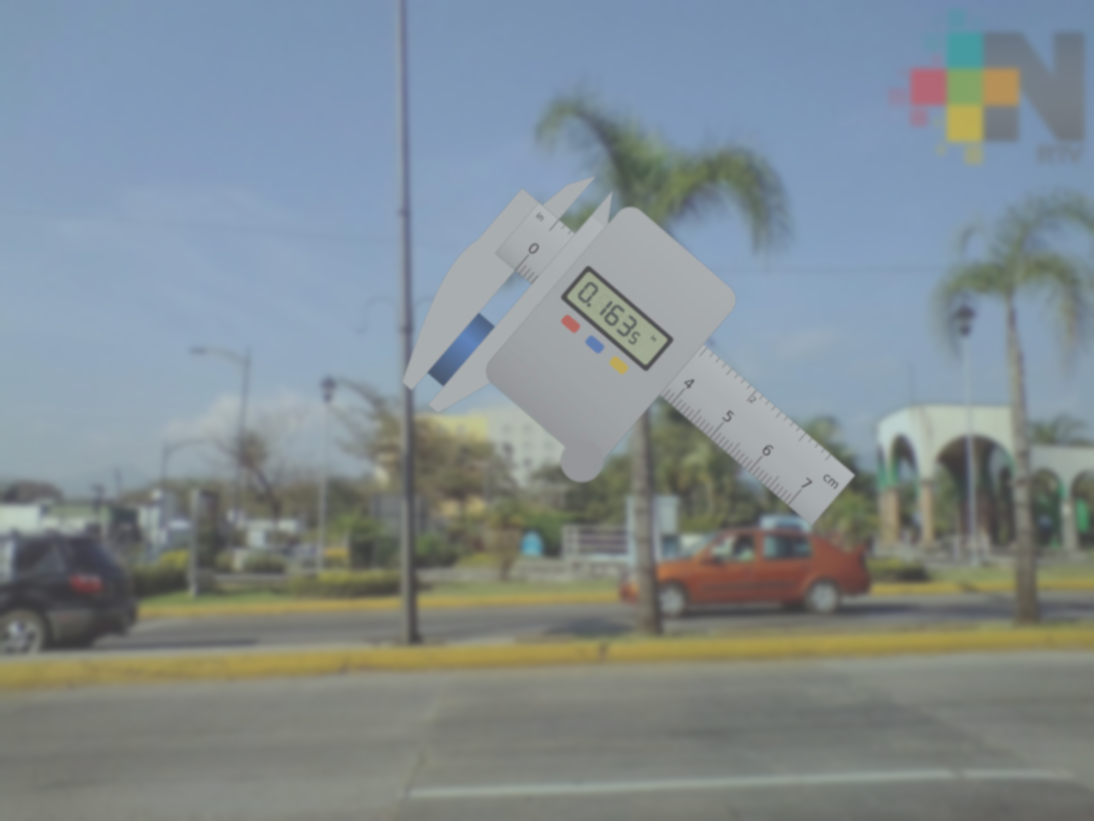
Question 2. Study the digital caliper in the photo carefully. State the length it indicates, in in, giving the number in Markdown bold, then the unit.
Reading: **0.1635** in
